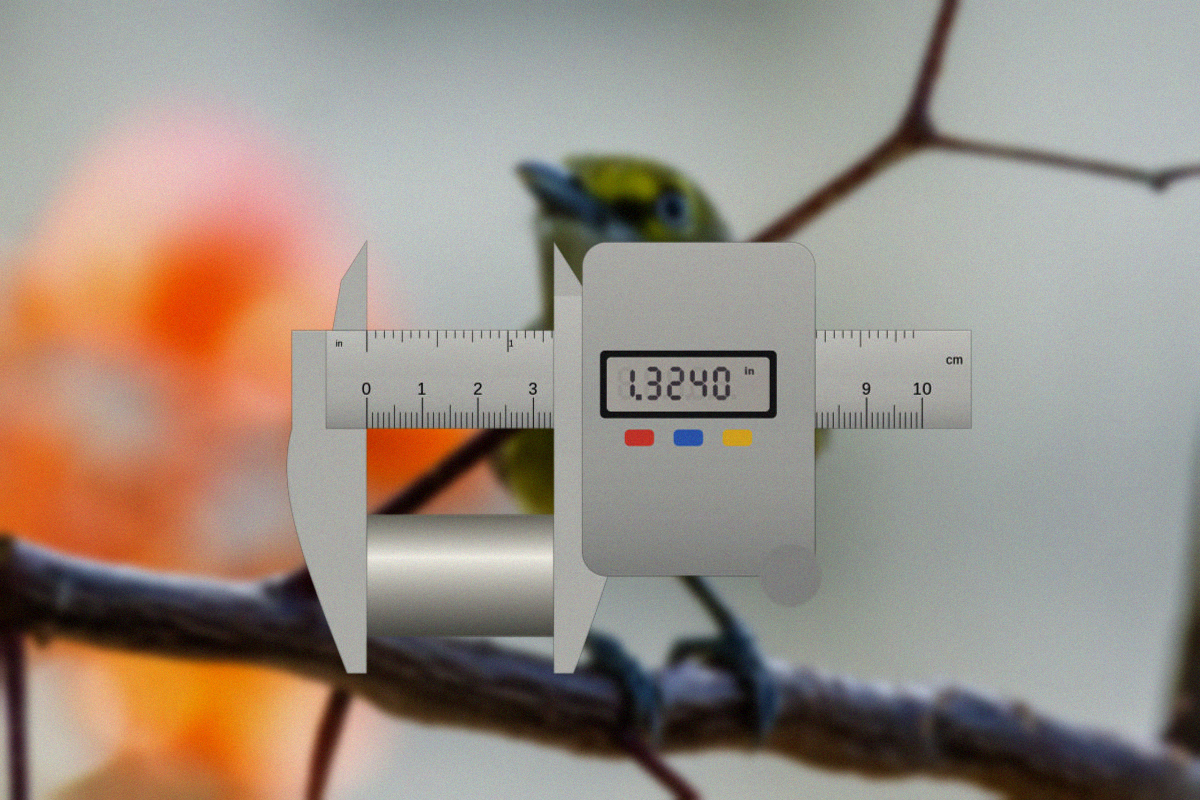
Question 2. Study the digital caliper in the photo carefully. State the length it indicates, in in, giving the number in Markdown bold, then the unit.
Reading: **1.3240** in
